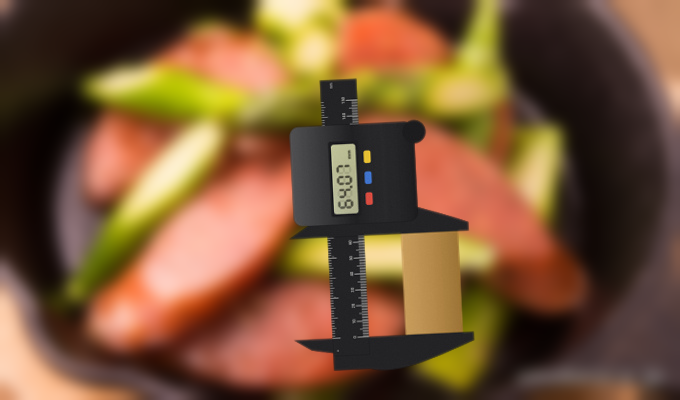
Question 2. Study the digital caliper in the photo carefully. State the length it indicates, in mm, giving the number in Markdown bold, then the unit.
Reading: **64.07** mm
